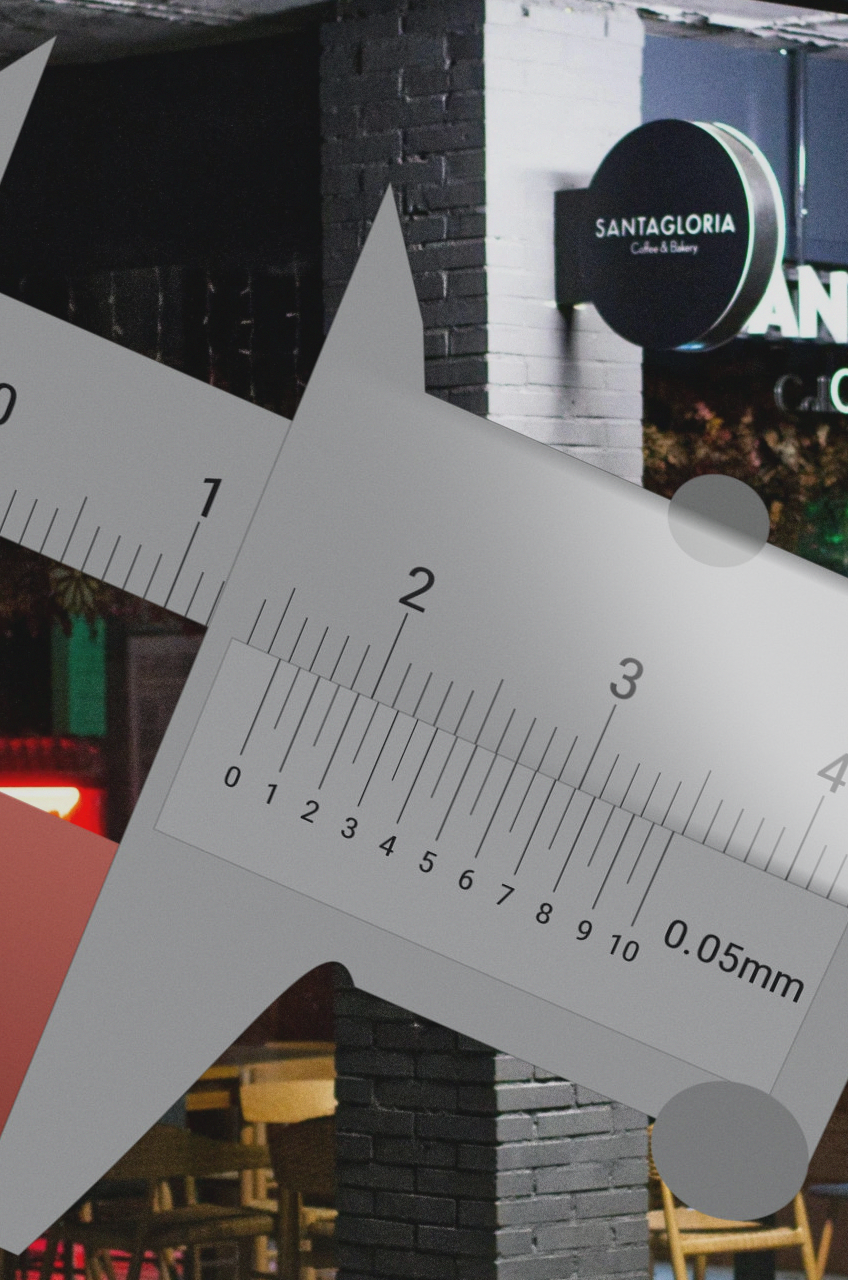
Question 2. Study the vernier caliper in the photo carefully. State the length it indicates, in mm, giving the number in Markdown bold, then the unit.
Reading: **15.6** mm
